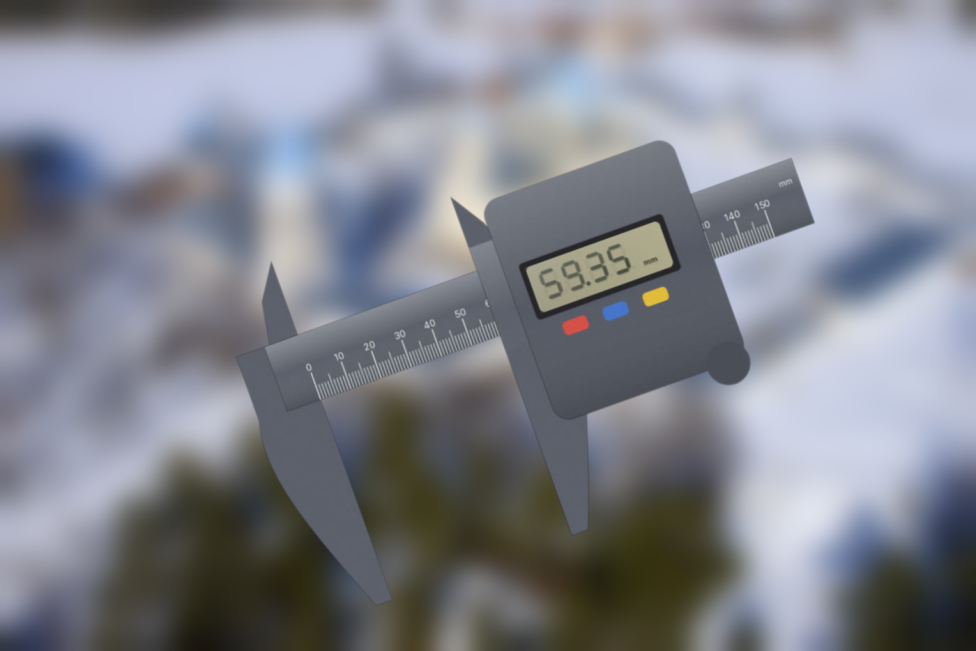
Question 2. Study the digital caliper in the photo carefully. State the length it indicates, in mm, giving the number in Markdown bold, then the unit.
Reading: **59.35** mm
